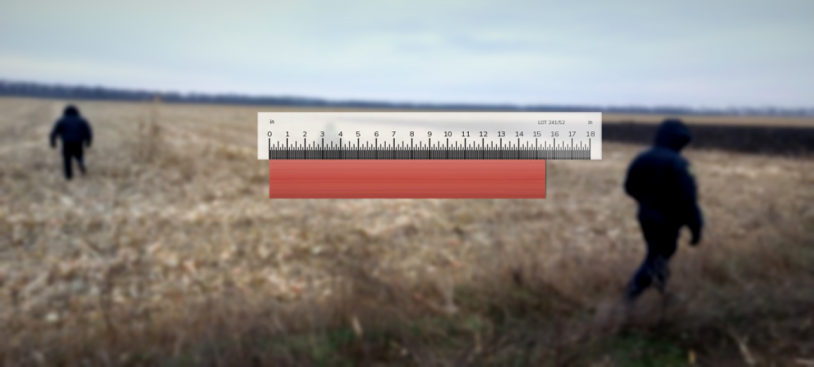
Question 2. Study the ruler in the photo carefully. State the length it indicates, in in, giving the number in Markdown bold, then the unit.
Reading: **15.5** in
